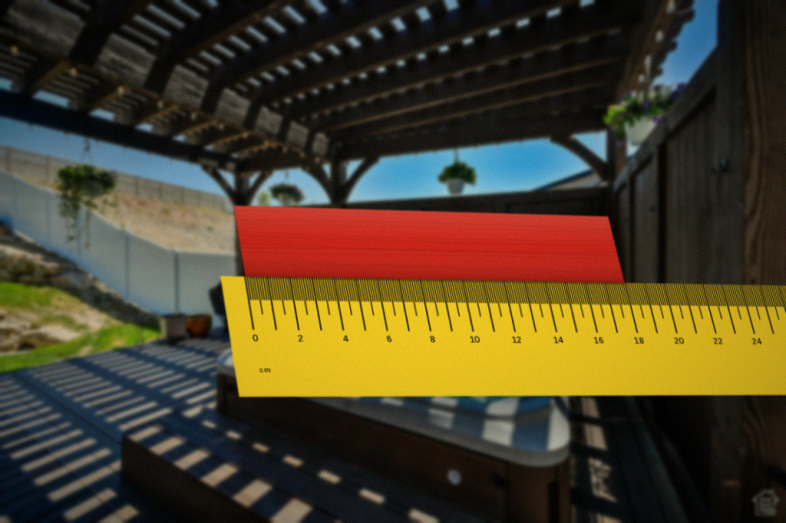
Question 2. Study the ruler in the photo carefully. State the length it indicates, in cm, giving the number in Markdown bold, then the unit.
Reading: **18** cm
